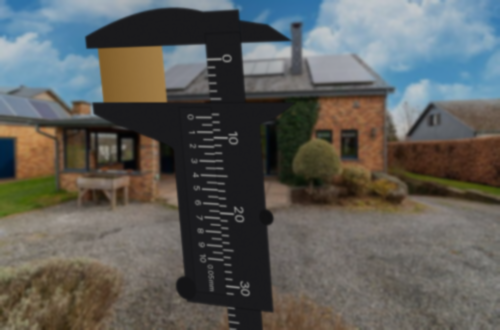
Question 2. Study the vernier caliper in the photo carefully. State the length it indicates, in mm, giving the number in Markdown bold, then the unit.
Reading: **7.4** mm
